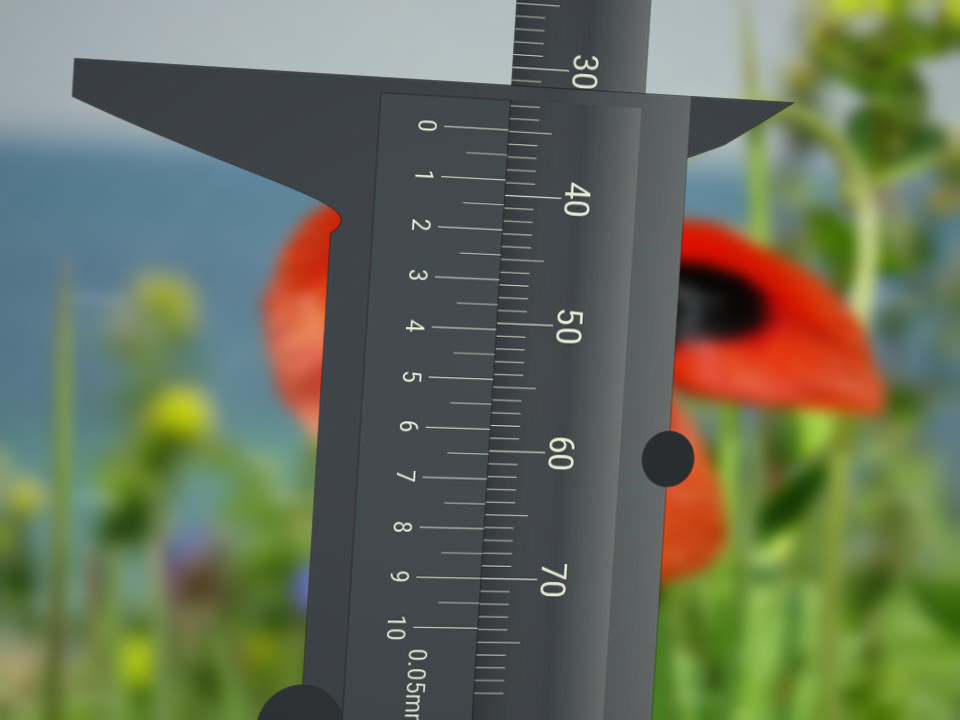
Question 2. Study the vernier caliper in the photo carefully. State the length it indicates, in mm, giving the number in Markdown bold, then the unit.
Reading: **34.9** mm
